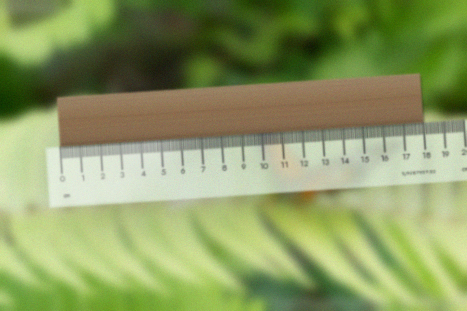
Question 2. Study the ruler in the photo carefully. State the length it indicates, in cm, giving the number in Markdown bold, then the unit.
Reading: **18** cm
